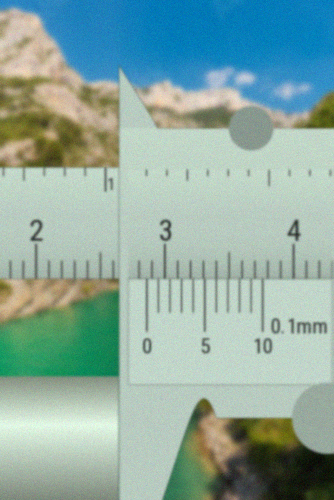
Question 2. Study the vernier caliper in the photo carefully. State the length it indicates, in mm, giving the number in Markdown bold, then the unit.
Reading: **28.6** mm
